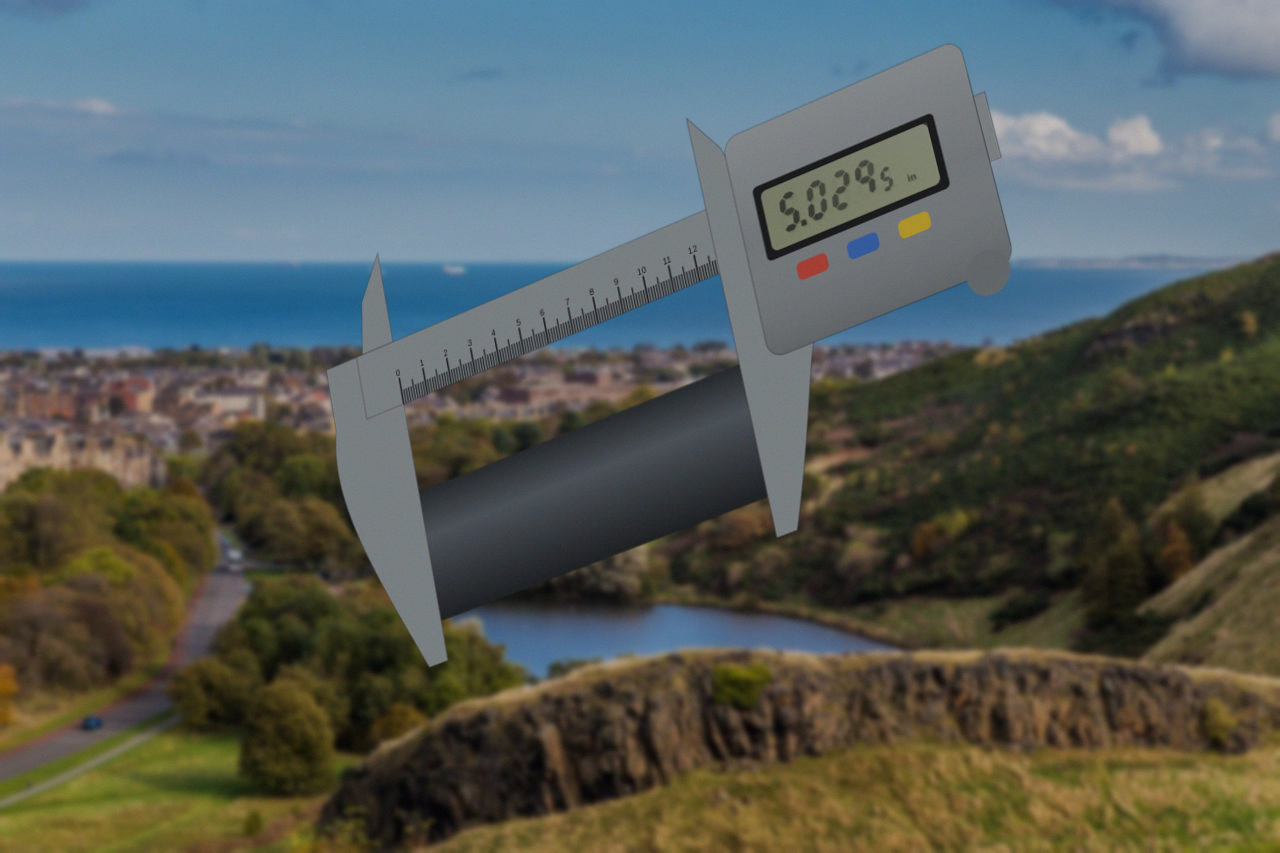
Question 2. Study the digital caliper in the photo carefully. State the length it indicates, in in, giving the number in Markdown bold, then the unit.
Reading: **5.0295** in
